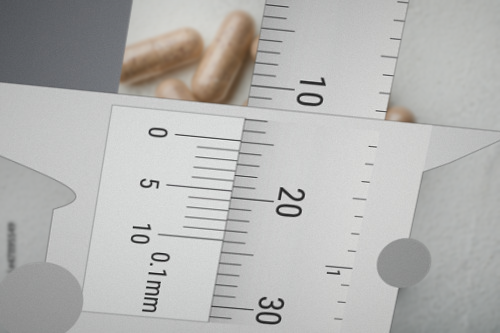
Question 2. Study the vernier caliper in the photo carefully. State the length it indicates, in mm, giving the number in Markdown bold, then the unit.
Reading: **14.9** mm
